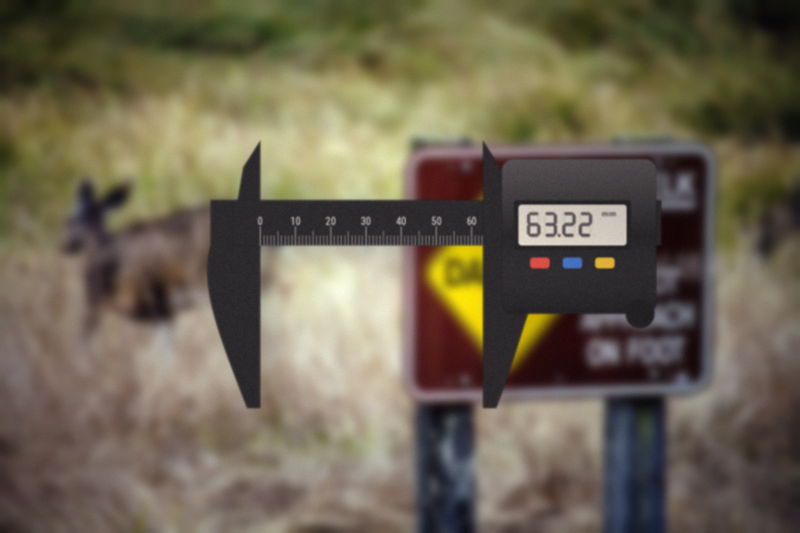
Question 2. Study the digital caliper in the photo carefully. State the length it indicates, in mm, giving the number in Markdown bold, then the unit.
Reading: **63.22** mm
